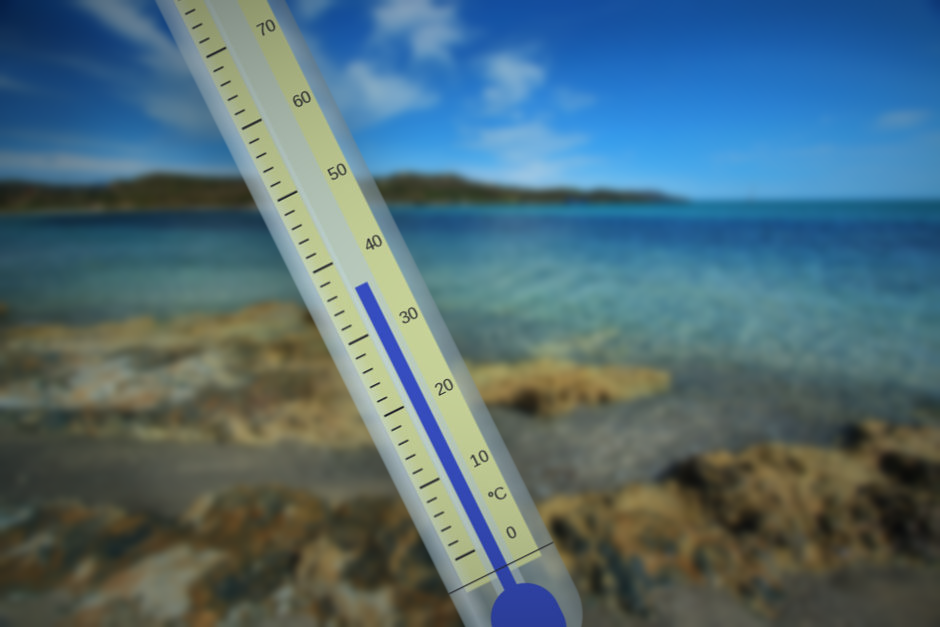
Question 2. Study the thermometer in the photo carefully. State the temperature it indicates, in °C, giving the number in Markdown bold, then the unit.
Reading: **36** °C
